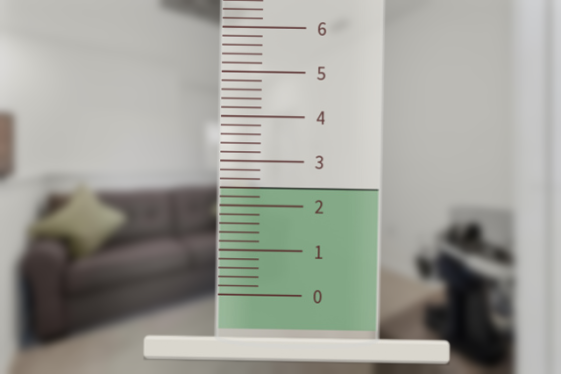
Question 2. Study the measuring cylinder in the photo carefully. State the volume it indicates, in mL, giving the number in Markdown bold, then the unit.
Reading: **2.4** mL
